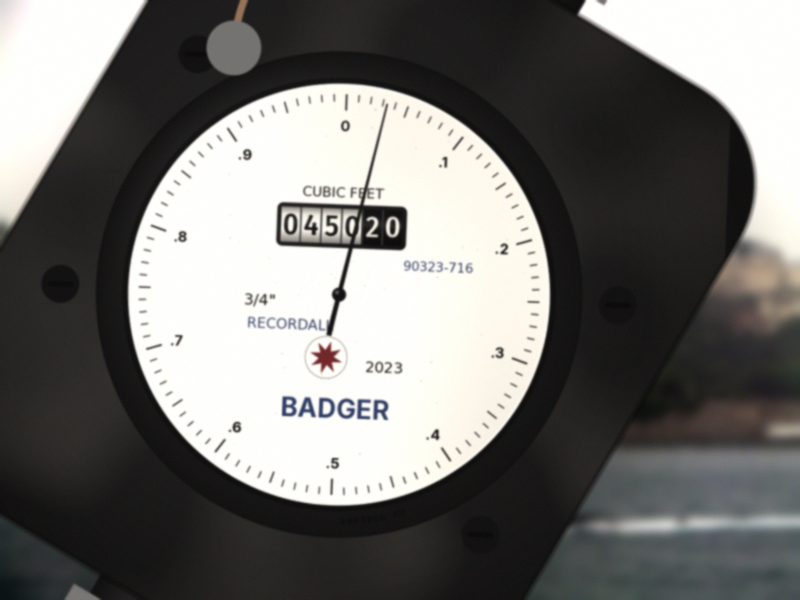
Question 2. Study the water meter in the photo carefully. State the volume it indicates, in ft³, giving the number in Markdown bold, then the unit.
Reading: **45020.03** ft³
